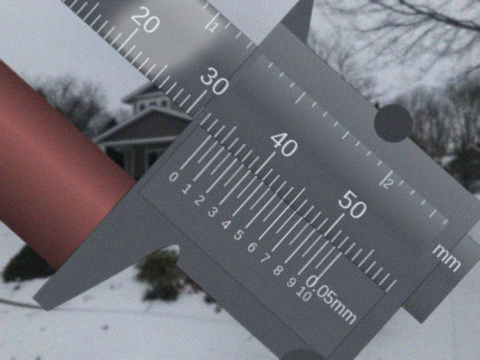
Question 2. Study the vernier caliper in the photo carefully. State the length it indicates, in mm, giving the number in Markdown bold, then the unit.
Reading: **33.6** mm
